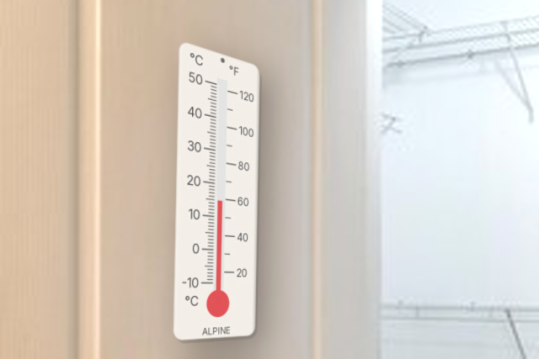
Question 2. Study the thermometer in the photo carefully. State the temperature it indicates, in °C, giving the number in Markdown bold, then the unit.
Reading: **15** °C
